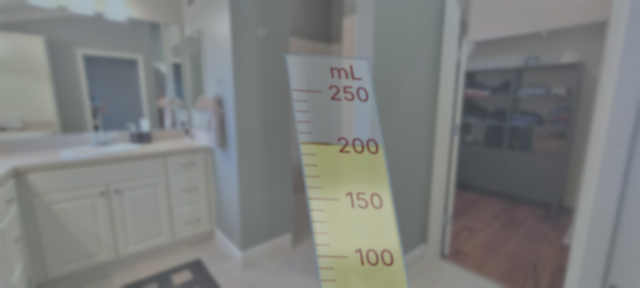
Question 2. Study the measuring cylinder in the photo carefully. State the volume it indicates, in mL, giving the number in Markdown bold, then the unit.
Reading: **200** mL
